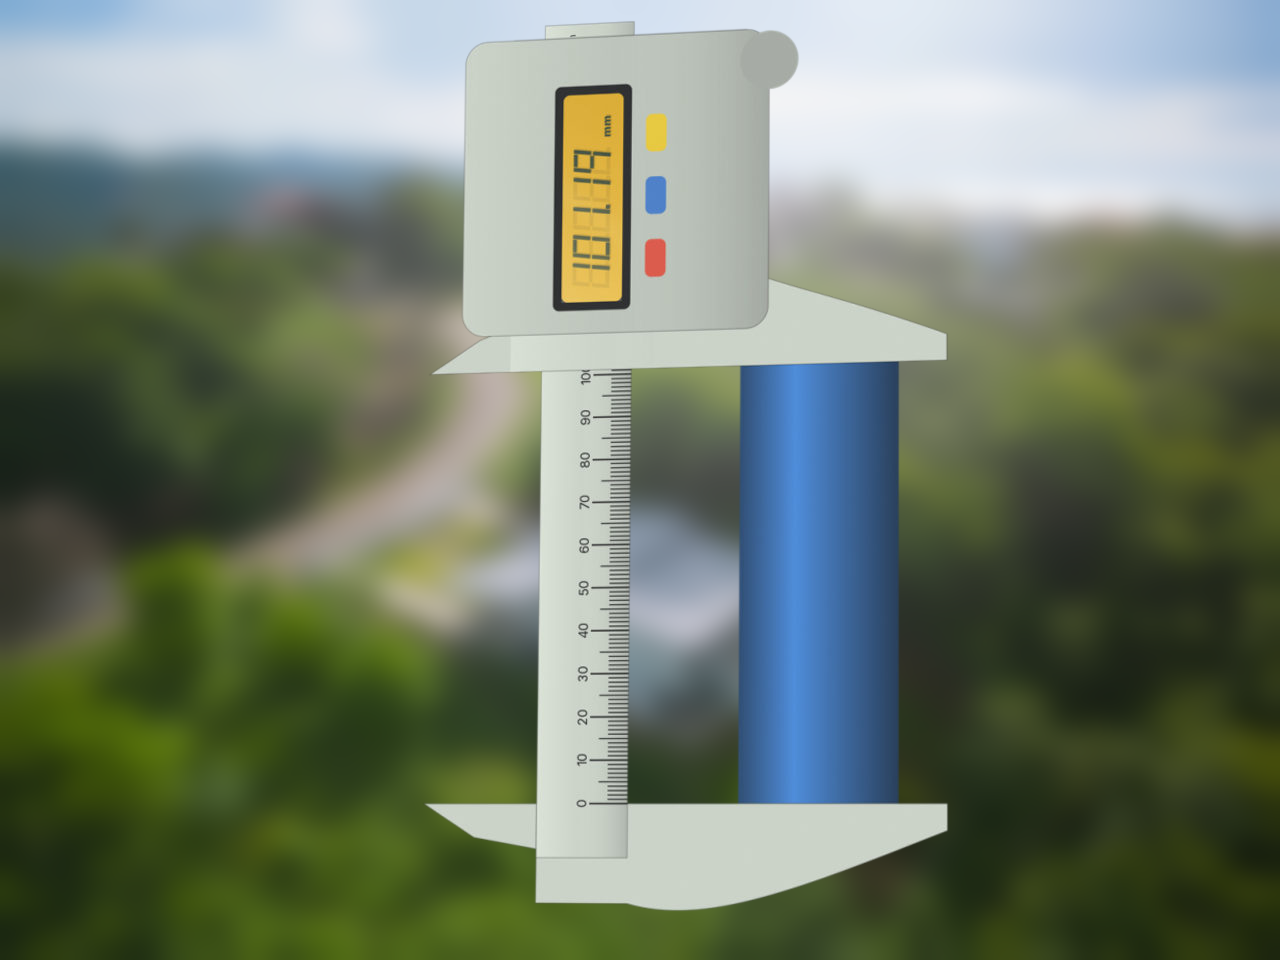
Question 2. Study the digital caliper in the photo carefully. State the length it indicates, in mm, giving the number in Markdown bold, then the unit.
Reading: **101.19** mm
